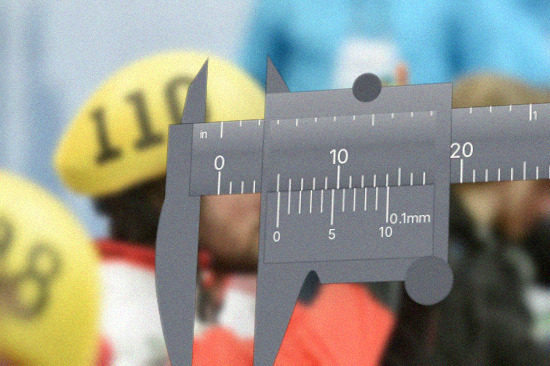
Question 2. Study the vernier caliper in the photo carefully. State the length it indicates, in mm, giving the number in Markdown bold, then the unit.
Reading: **5.1** mm
